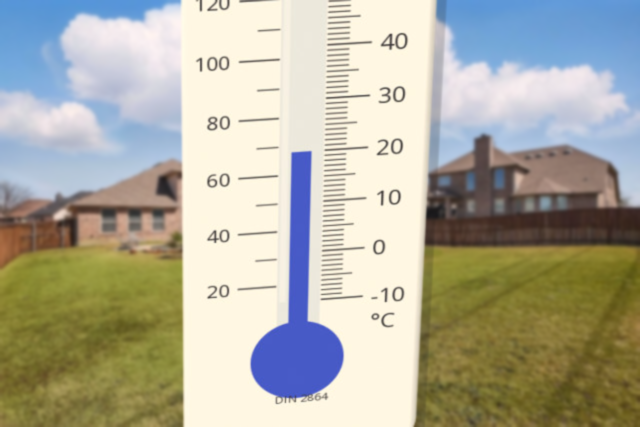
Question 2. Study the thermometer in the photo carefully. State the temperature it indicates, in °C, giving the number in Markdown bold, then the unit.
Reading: **20** °C
